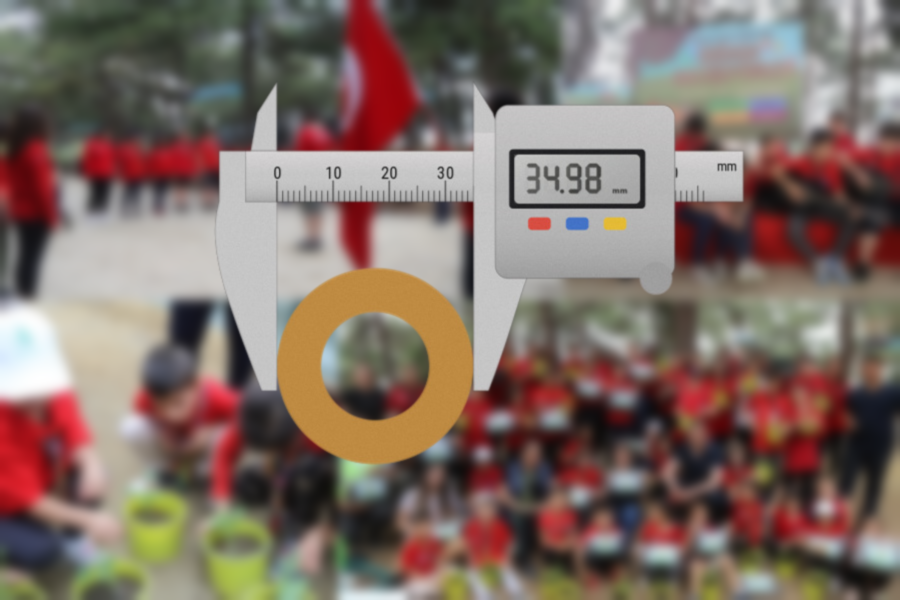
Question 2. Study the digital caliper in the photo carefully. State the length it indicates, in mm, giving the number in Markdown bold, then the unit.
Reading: **34.98** mm
